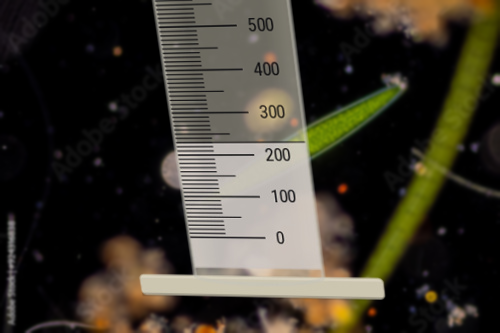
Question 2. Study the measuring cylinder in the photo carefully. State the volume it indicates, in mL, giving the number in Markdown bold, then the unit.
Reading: **230** mL
